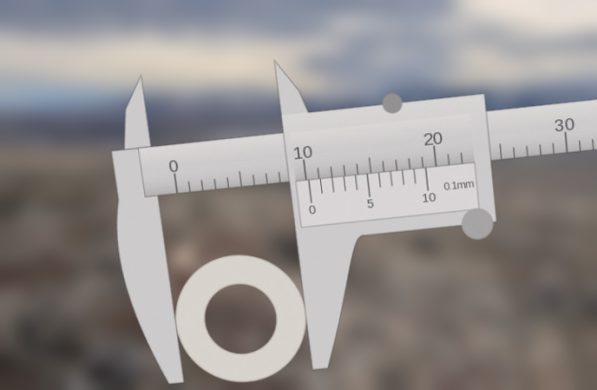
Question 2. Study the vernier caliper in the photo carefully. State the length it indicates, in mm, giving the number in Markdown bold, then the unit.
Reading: **10.2** mm
